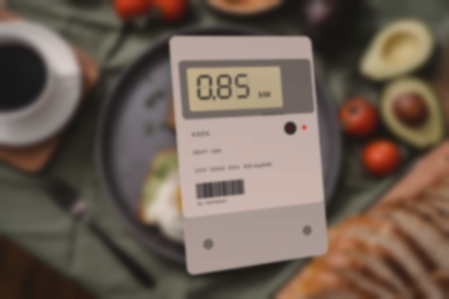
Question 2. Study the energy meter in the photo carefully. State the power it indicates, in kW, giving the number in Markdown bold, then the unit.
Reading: **0.85** kW
